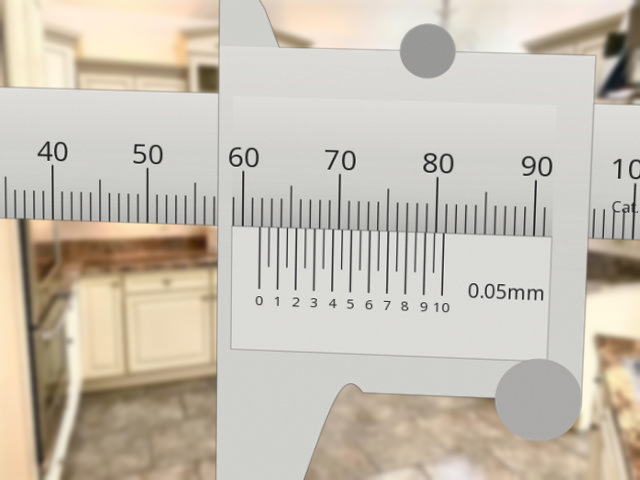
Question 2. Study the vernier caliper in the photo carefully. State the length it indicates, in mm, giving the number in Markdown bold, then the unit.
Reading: **61.8** mm
